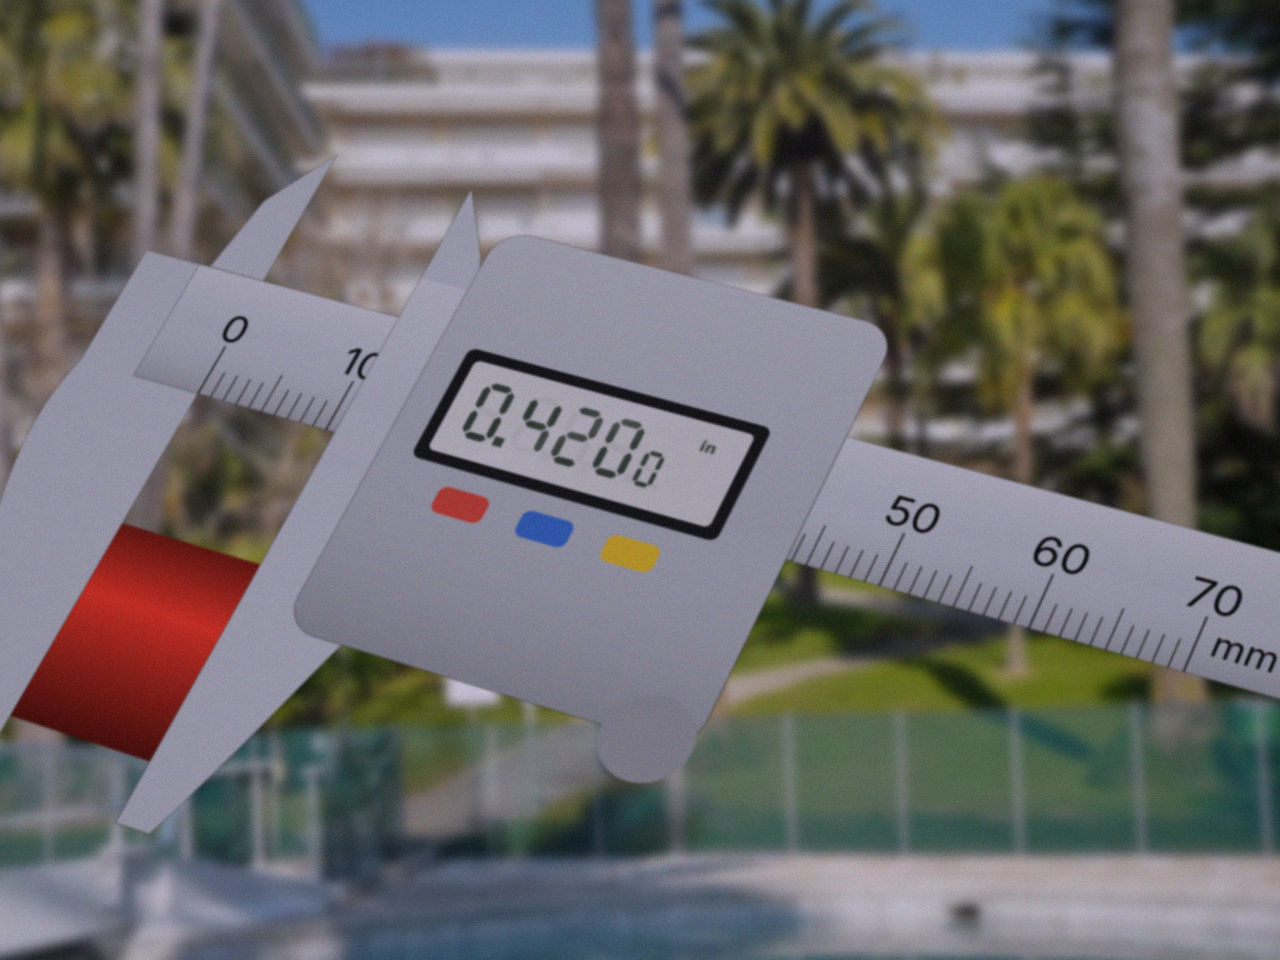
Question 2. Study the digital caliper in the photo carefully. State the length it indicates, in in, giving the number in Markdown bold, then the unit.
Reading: **0.4200** in
